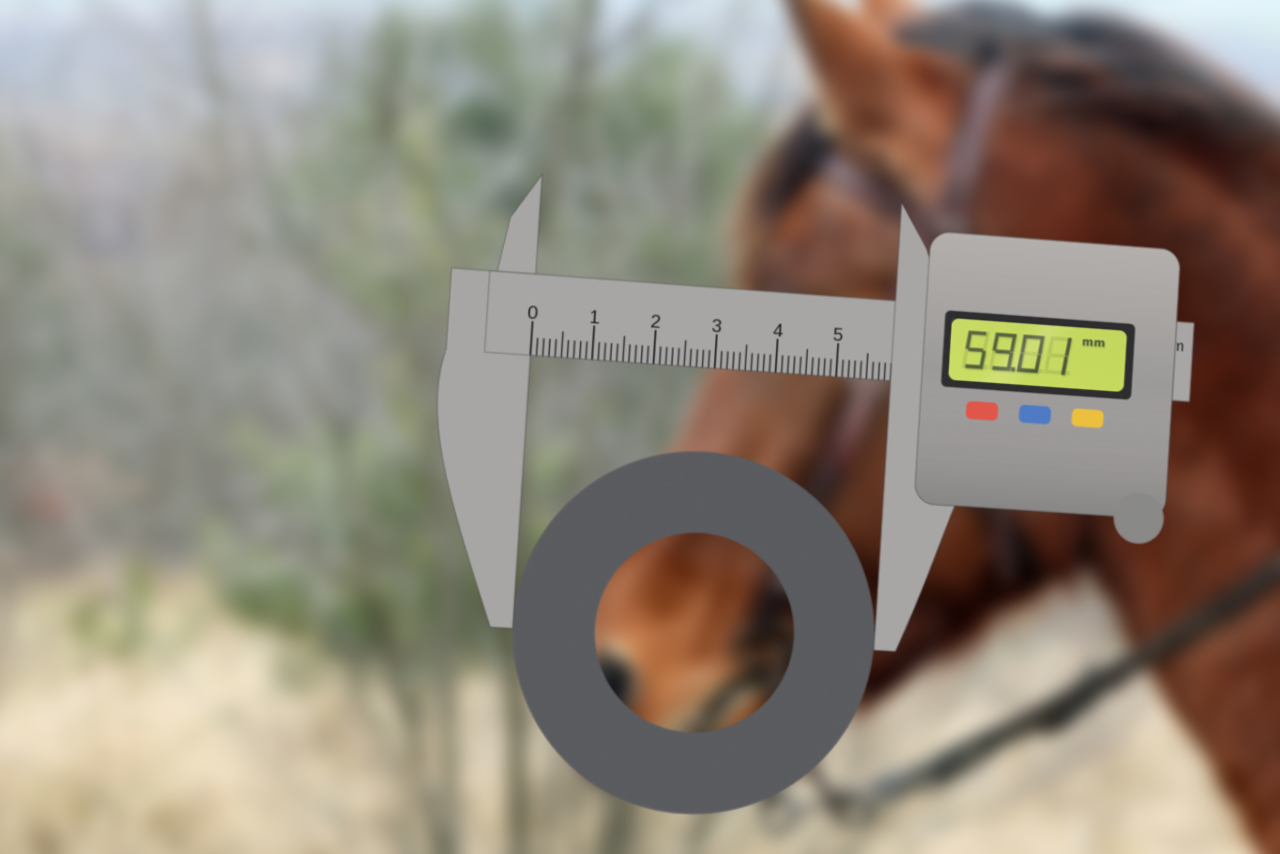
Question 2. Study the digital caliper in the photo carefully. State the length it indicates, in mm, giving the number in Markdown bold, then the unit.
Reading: **59.01** mm
